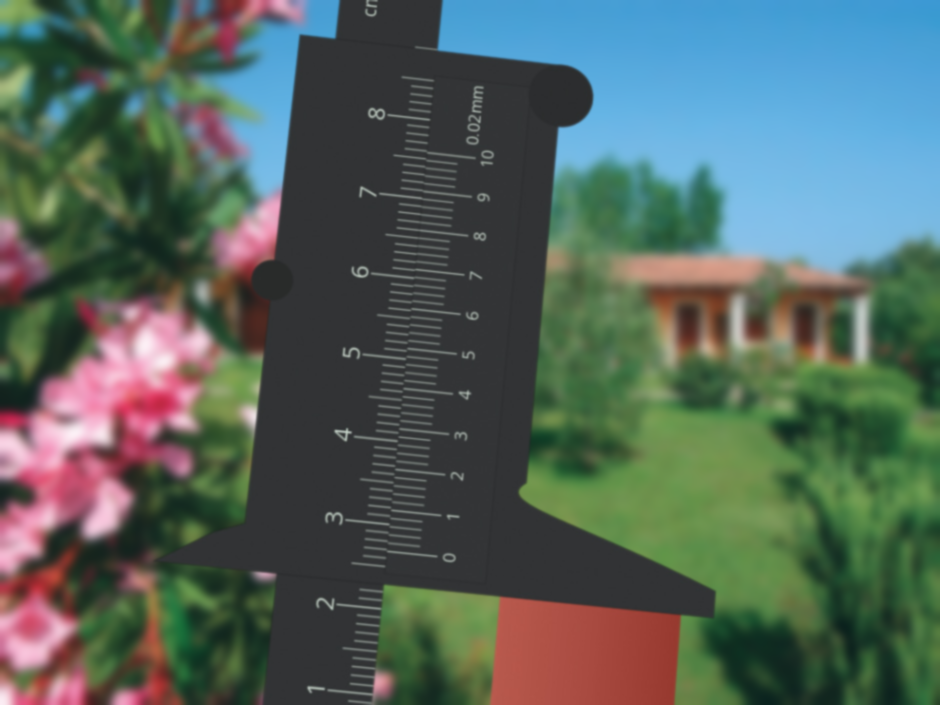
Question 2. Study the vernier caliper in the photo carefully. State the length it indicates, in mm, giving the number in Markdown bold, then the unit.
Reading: **26.8** mm
